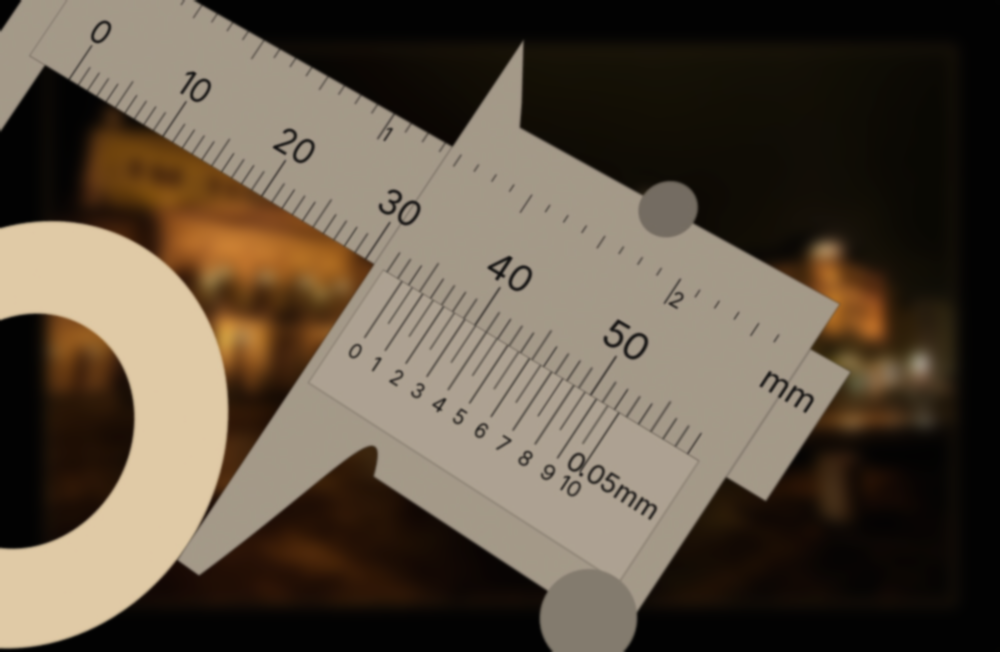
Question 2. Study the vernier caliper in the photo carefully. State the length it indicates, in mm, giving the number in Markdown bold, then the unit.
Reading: **33.4** mm
